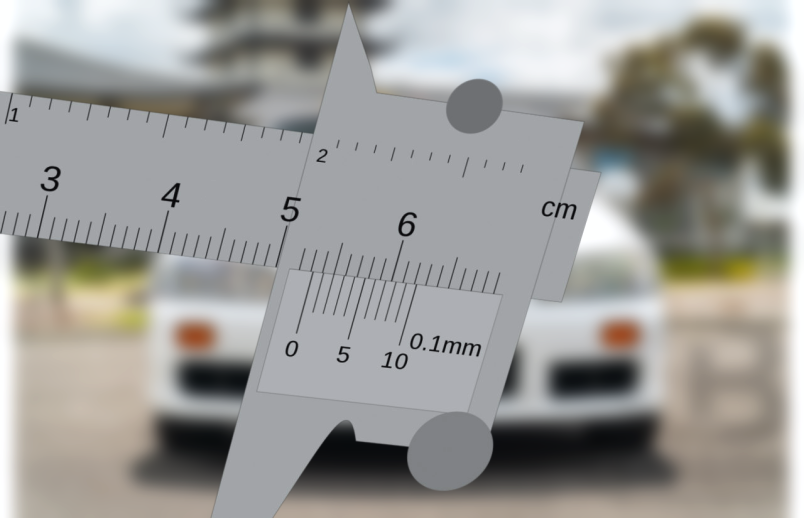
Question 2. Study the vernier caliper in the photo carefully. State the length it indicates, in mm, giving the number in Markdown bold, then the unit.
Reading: **53.2** mm
